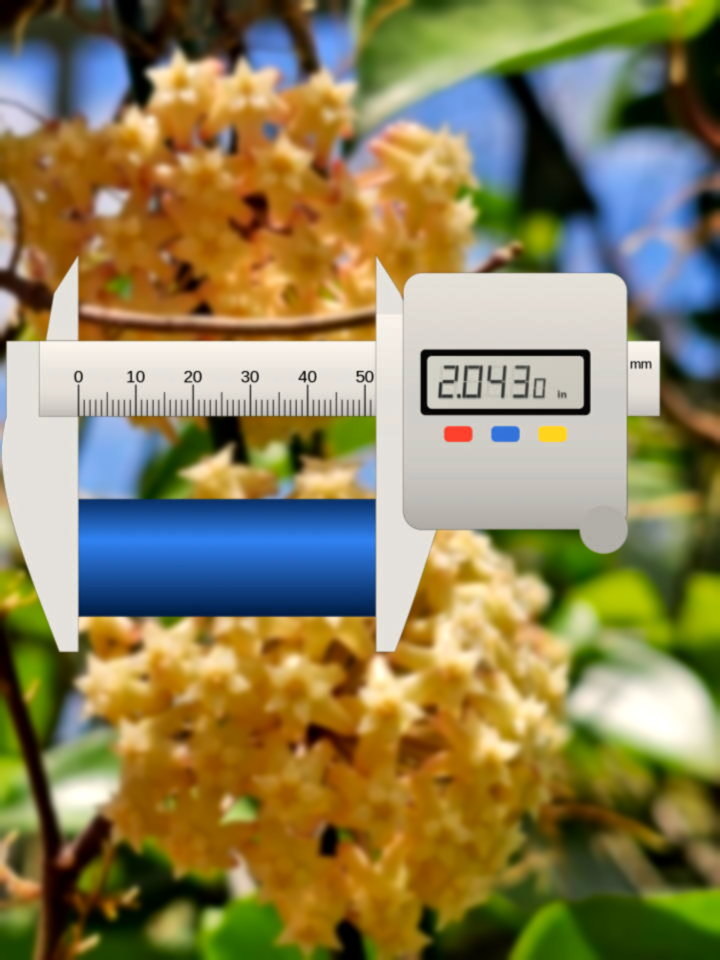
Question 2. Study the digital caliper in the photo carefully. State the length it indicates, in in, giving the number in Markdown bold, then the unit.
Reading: **2.0430** in
